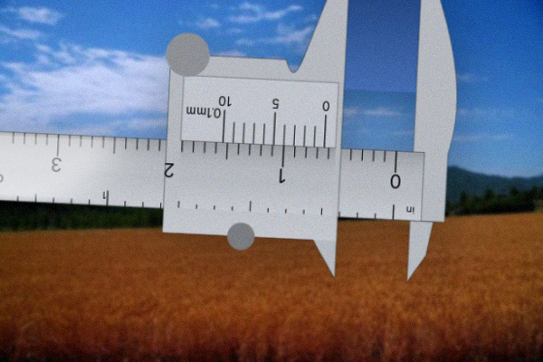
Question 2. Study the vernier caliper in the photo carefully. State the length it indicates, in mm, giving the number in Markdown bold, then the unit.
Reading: **6.4** mm
